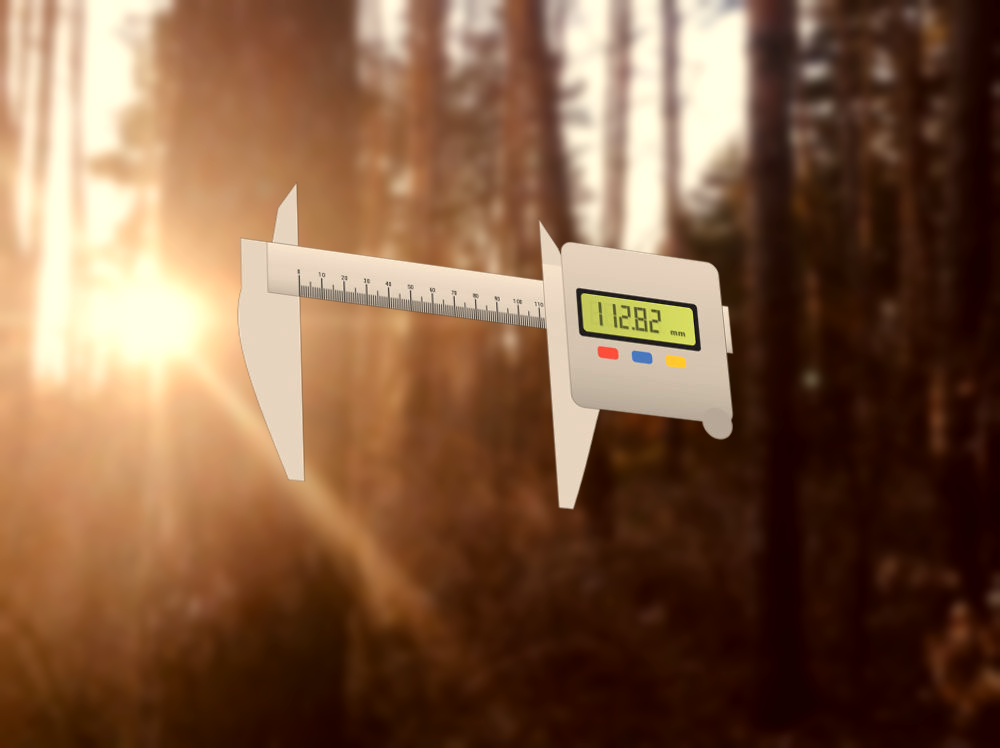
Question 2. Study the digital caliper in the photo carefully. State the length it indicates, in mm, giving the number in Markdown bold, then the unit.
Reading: **112.82** mm
